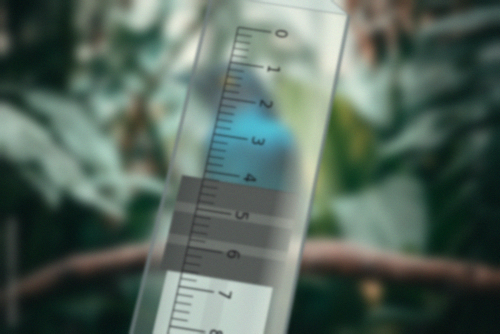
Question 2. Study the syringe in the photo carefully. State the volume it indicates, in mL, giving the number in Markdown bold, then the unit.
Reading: **4.2** mL
